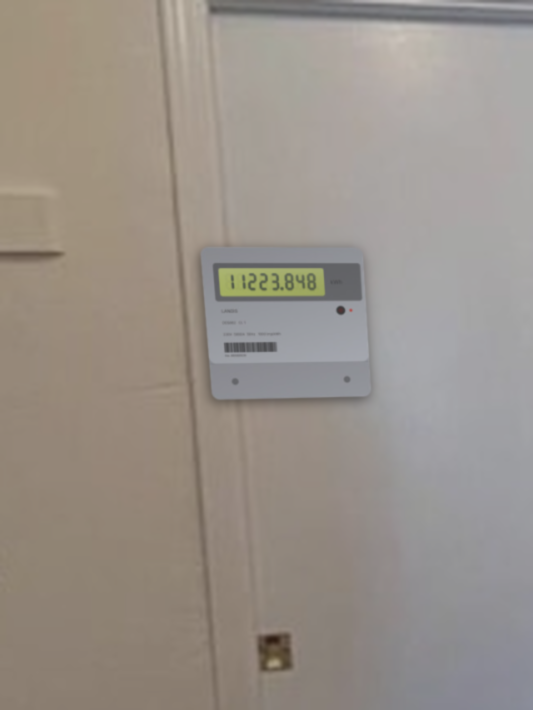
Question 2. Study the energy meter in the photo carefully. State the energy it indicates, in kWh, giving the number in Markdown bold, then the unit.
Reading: **11223.848** kWh
